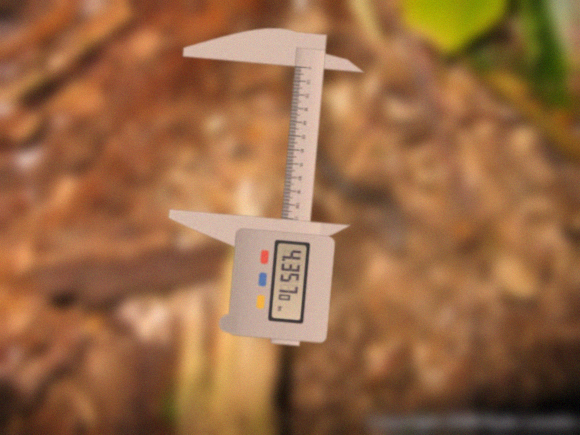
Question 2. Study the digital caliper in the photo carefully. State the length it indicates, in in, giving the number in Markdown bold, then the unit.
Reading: **4.3570** in
